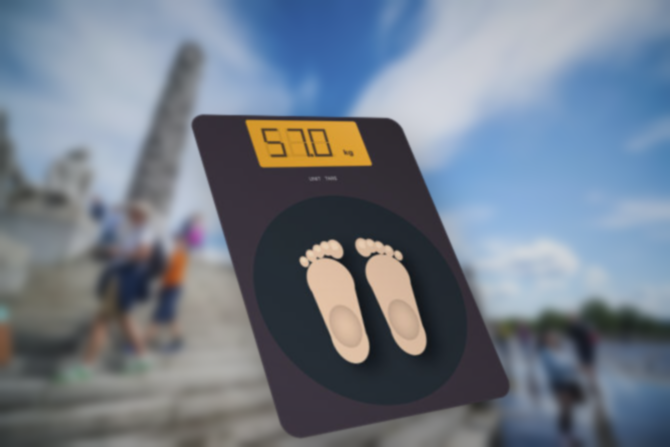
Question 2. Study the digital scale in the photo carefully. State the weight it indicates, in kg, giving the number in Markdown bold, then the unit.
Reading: **57.0** kg
